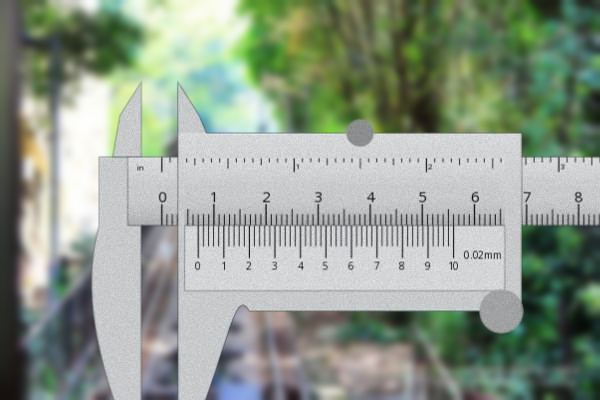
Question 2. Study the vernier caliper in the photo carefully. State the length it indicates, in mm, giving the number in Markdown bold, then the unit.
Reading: **7.0** mm
